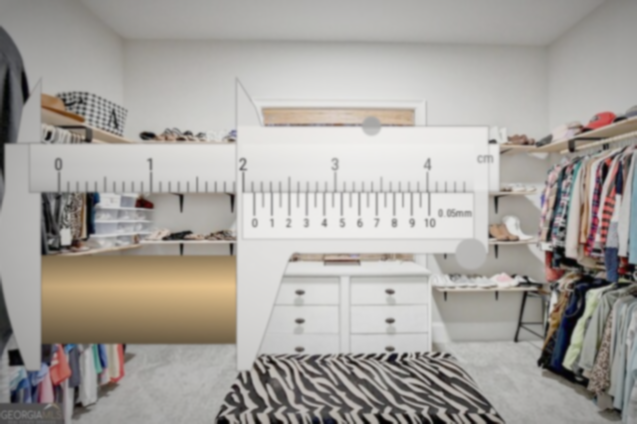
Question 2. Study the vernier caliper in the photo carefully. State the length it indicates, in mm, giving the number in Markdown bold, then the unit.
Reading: **21.2** mm
